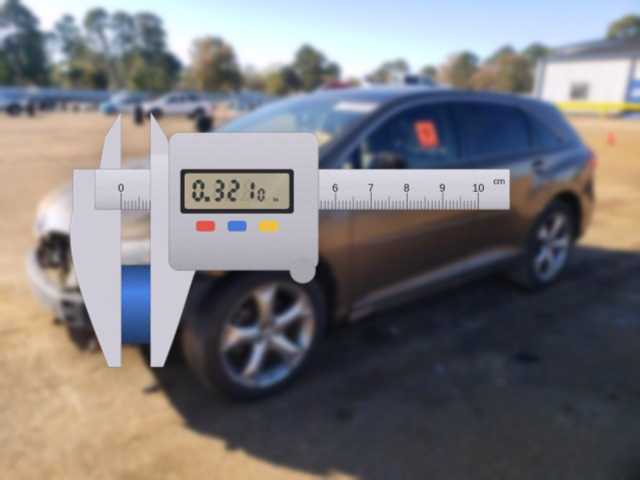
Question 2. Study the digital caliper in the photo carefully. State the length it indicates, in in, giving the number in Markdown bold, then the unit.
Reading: **0.3210** in
